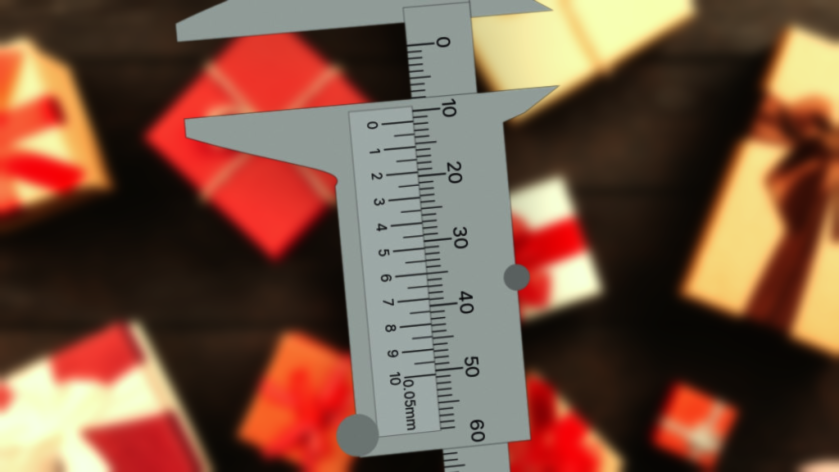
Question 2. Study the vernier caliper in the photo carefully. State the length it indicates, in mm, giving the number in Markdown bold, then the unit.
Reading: **11.6** mm
